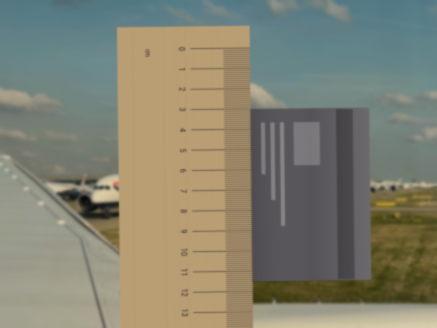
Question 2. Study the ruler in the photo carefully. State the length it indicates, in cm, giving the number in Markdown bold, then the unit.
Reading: **8.5** cm
